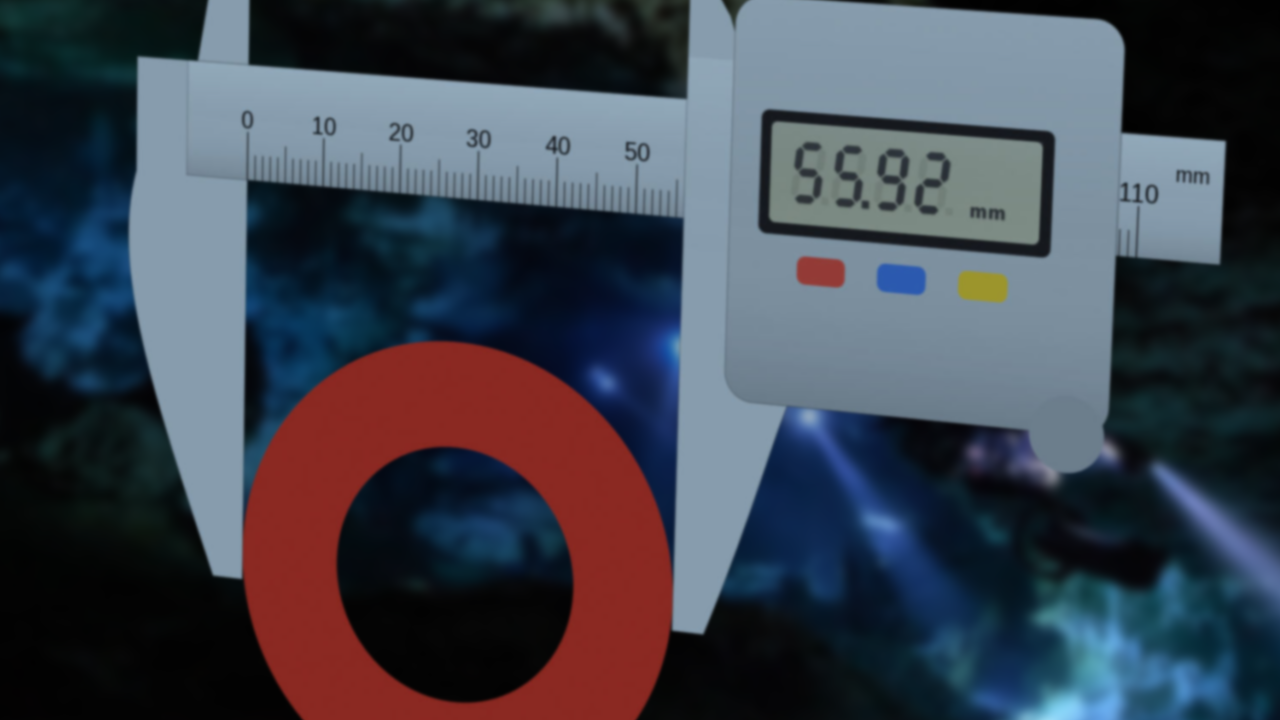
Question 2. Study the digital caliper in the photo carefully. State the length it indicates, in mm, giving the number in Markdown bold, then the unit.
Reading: **55.92** mm
